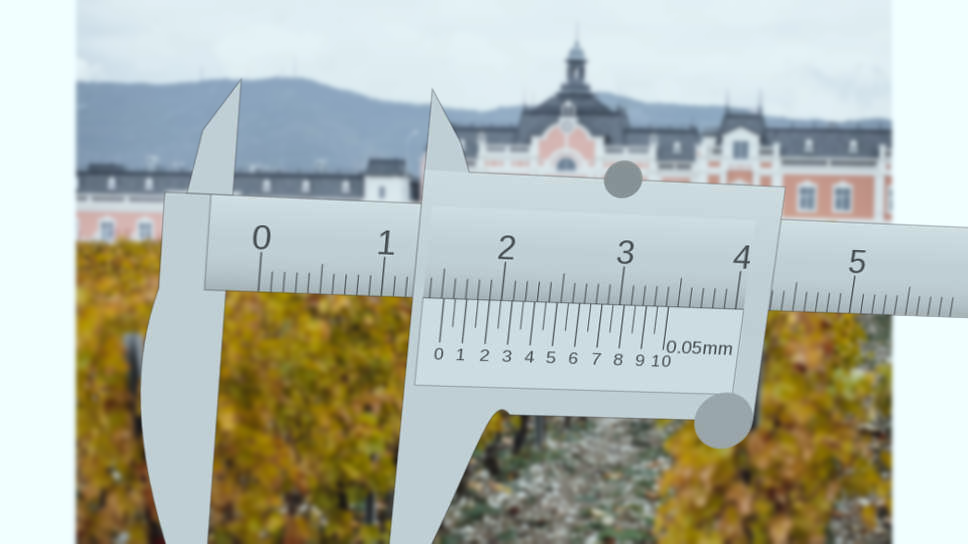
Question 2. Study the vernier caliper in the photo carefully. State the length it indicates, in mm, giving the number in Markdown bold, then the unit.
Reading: **15.2** mm
